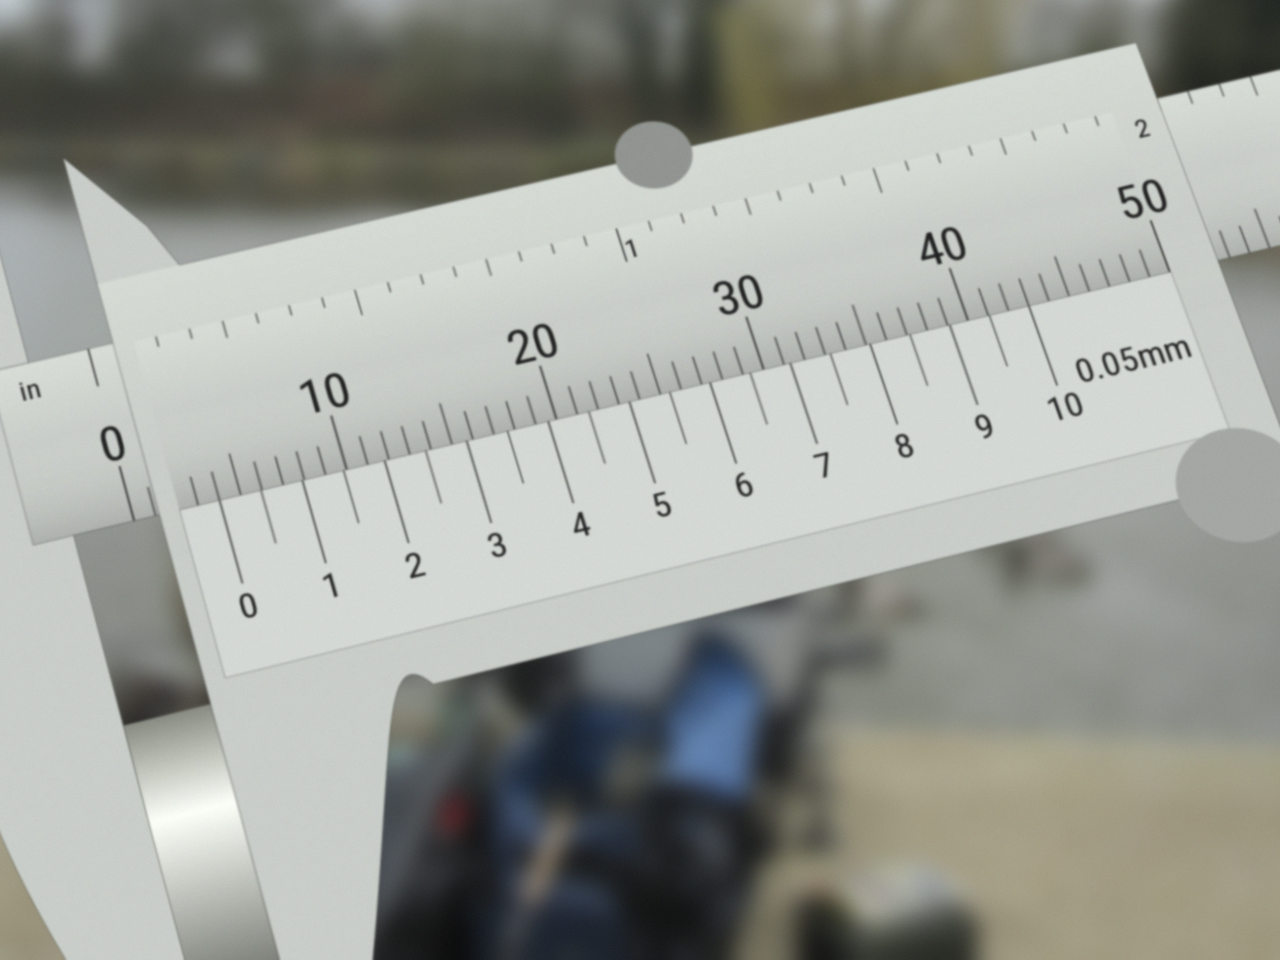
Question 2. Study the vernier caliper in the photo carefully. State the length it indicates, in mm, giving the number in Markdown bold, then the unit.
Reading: **4.0** mm
